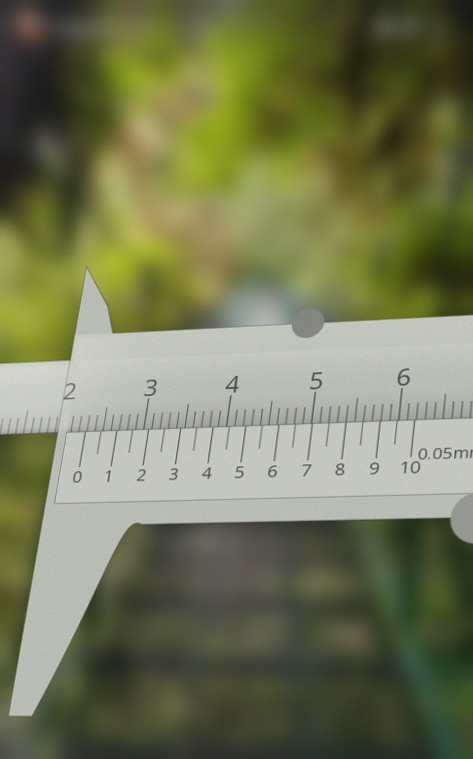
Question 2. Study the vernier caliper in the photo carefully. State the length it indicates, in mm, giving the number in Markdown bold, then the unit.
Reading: **22.8** mm
